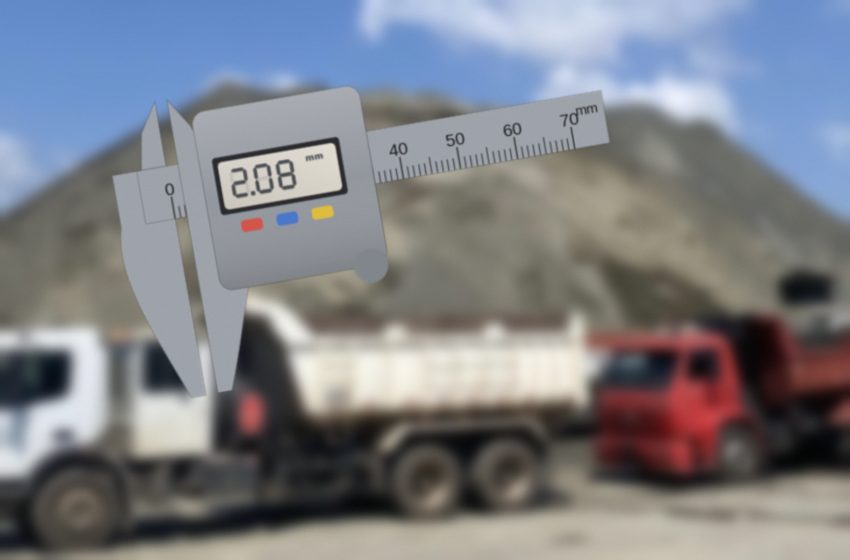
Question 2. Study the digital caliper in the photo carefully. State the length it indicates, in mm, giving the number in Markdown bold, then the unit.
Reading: **2.08** mm
